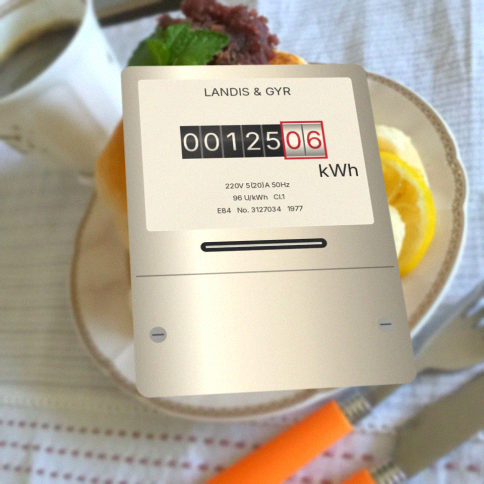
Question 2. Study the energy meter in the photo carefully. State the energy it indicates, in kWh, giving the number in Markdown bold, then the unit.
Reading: **125.06** kWh
